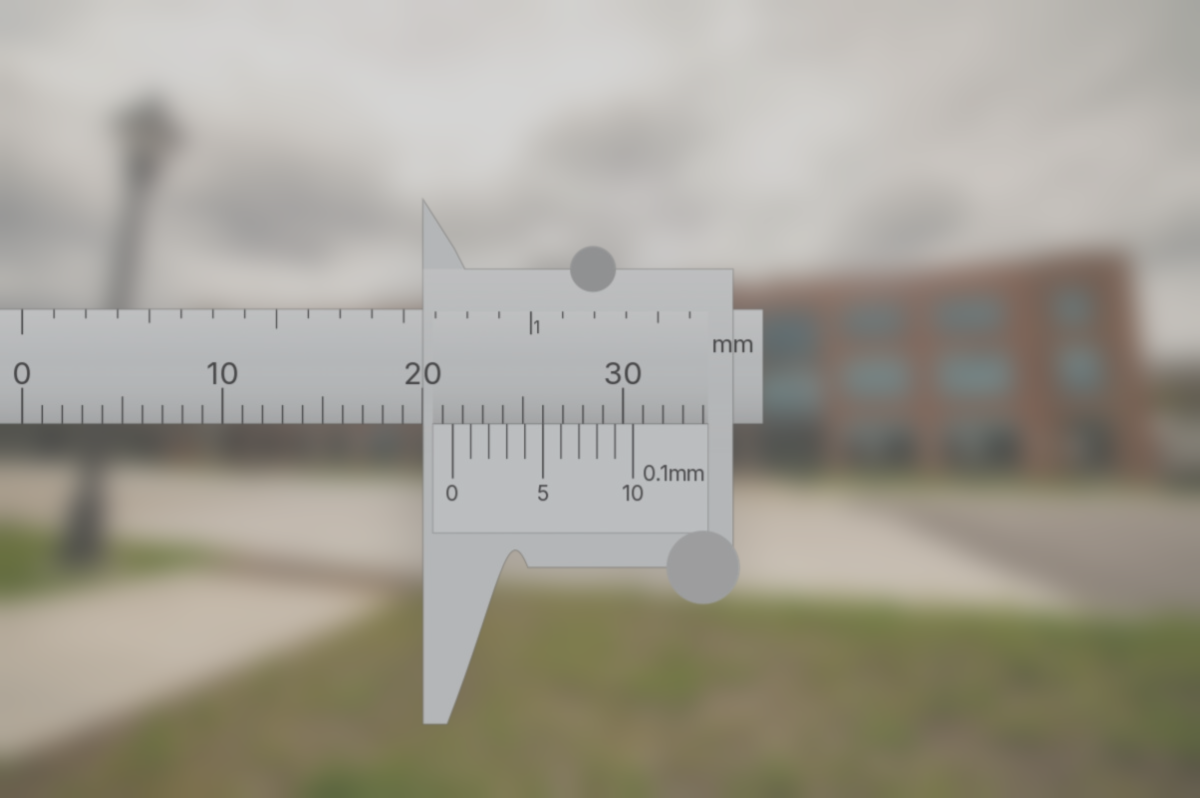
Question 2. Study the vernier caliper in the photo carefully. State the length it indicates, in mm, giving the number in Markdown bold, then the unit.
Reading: **21.5** mm
